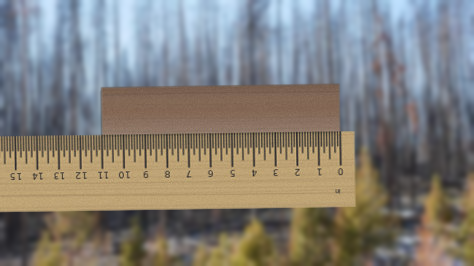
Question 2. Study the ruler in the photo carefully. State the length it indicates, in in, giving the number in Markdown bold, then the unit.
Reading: **11** in
